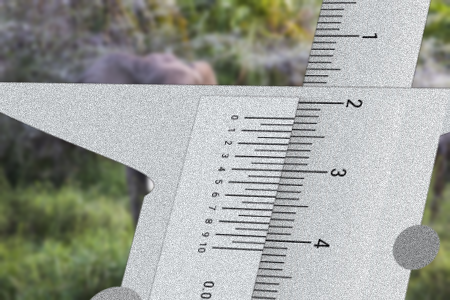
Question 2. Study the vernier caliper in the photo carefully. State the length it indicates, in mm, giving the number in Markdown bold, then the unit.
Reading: **22.4** mm
